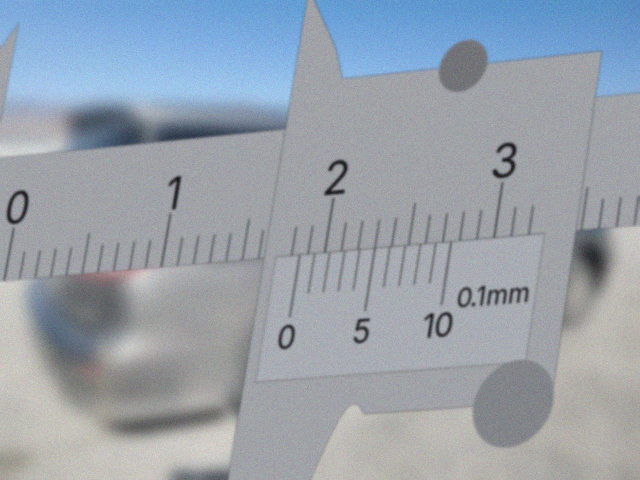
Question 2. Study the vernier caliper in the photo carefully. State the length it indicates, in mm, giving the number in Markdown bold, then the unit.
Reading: **18.5** mm
